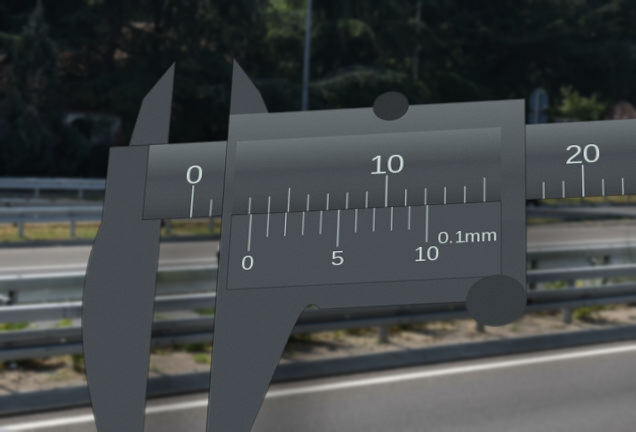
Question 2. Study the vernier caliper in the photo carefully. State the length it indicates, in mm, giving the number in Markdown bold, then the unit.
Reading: **3.1** mm
